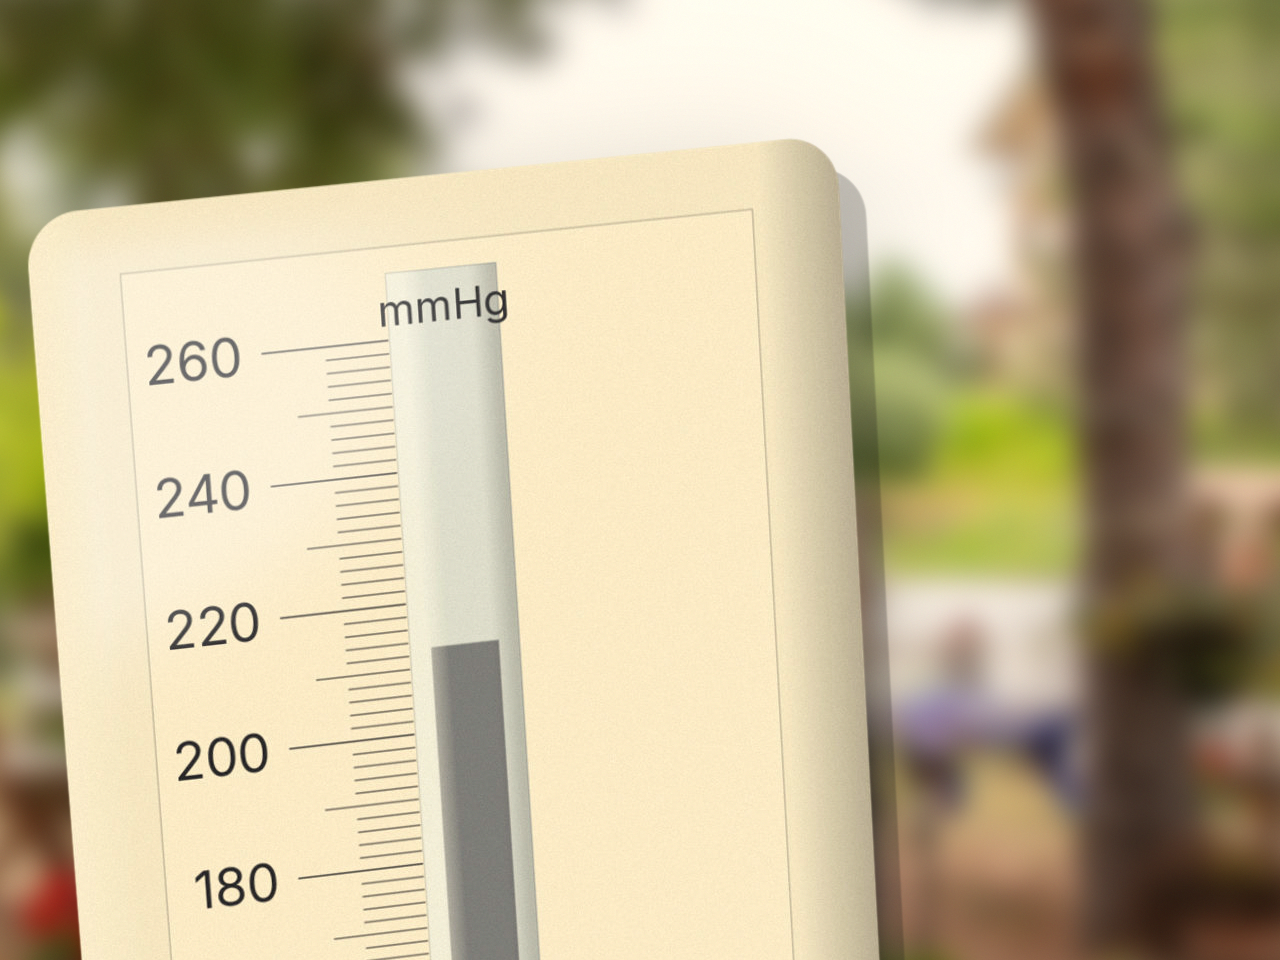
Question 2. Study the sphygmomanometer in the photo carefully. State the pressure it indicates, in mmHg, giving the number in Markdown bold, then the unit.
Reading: **213** mmHg
